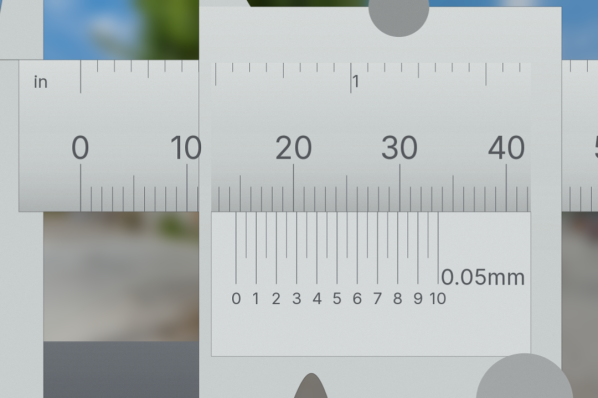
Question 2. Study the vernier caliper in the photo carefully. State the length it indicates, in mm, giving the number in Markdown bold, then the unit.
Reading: **14.6** mm
